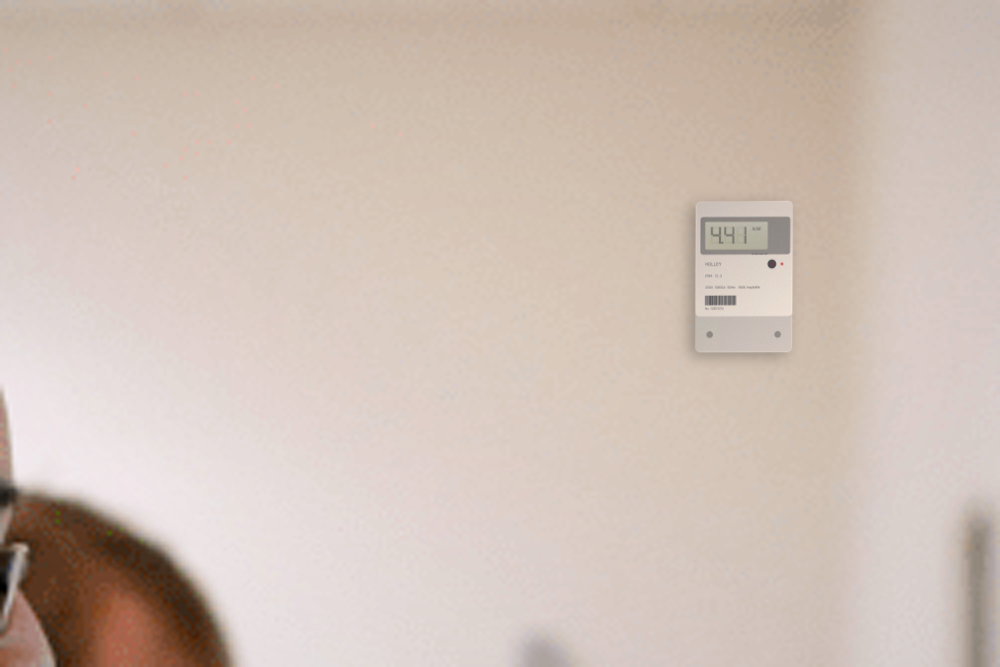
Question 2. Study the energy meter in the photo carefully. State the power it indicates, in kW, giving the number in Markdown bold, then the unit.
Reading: **4.41** kW
